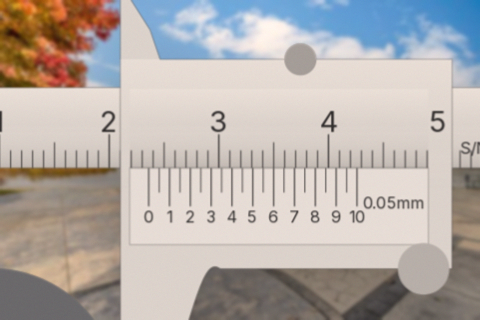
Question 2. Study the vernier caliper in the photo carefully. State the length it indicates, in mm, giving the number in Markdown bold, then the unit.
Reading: **23.6** mm
